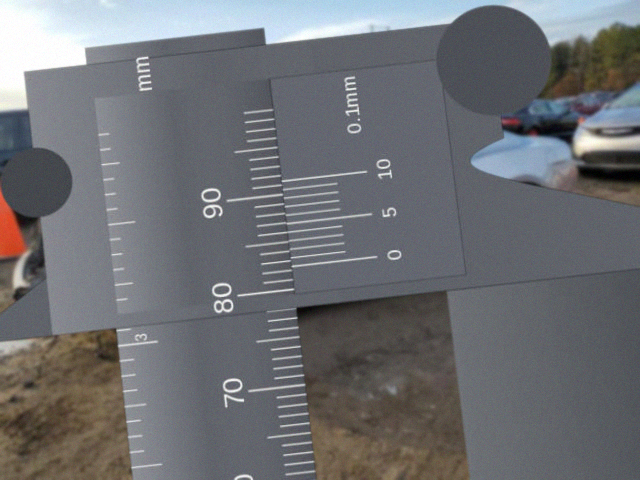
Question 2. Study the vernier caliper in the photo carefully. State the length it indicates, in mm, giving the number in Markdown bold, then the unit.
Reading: **82.4** mm
